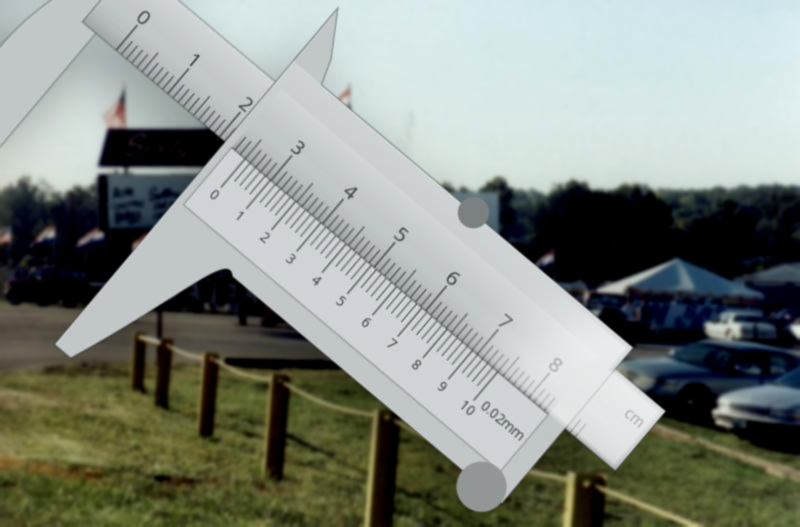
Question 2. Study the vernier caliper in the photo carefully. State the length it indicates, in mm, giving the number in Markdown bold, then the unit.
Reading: **25.0** mm
